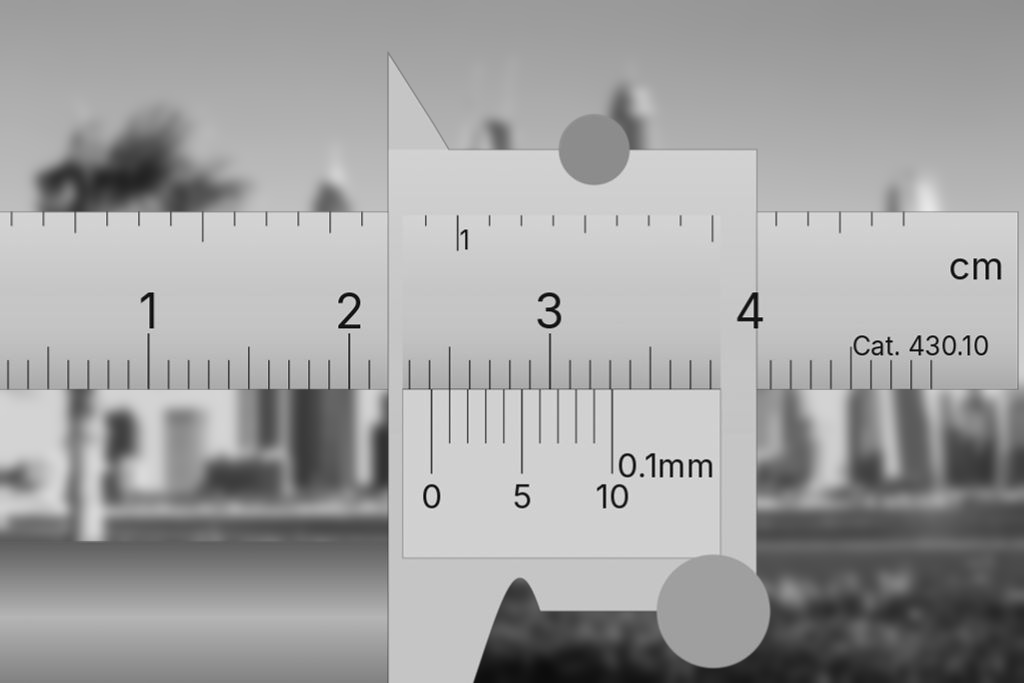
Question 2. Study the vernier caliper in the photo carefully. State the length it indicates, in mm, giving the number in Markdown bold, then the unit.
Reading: **24.1** mm
